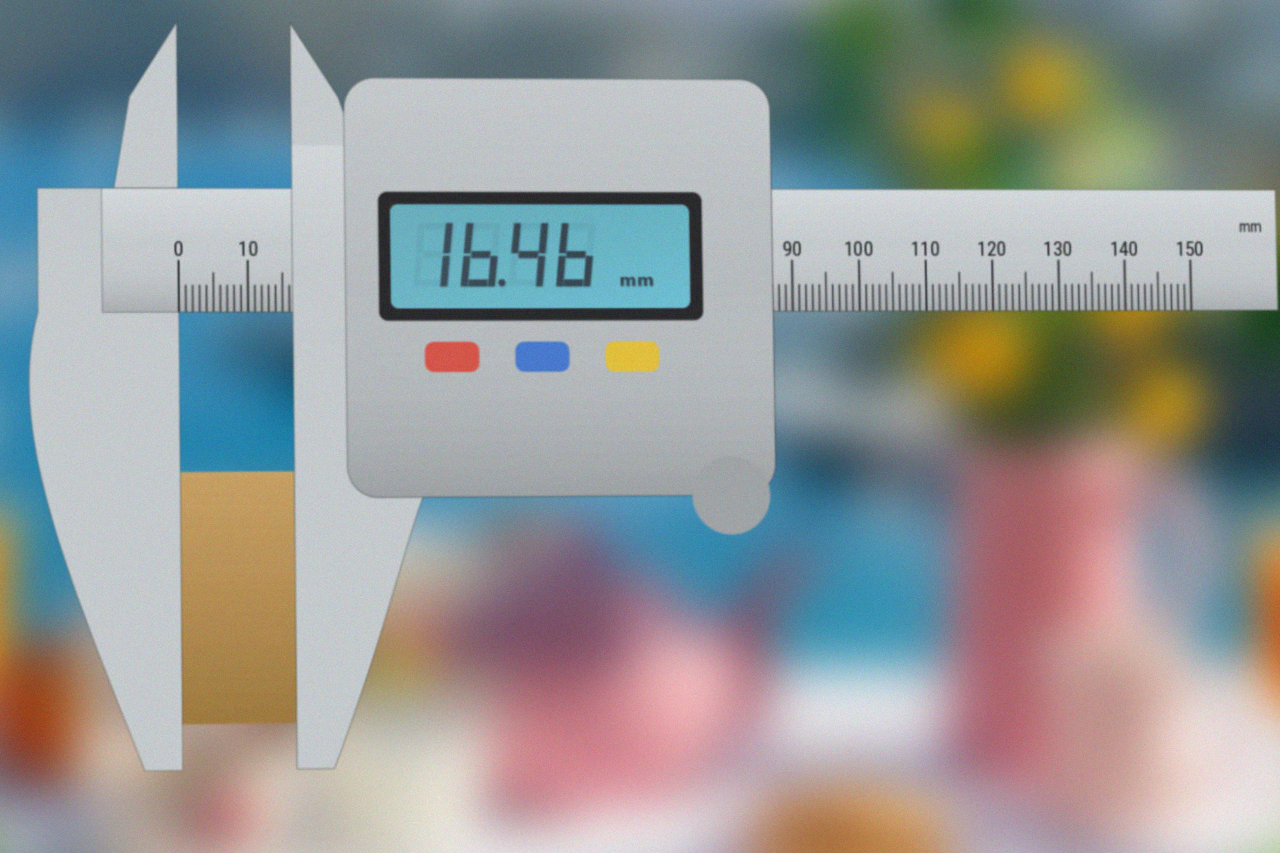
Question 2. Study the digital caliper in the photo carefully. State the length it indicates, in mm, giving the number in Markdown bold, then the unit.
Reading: **16.46** mm
